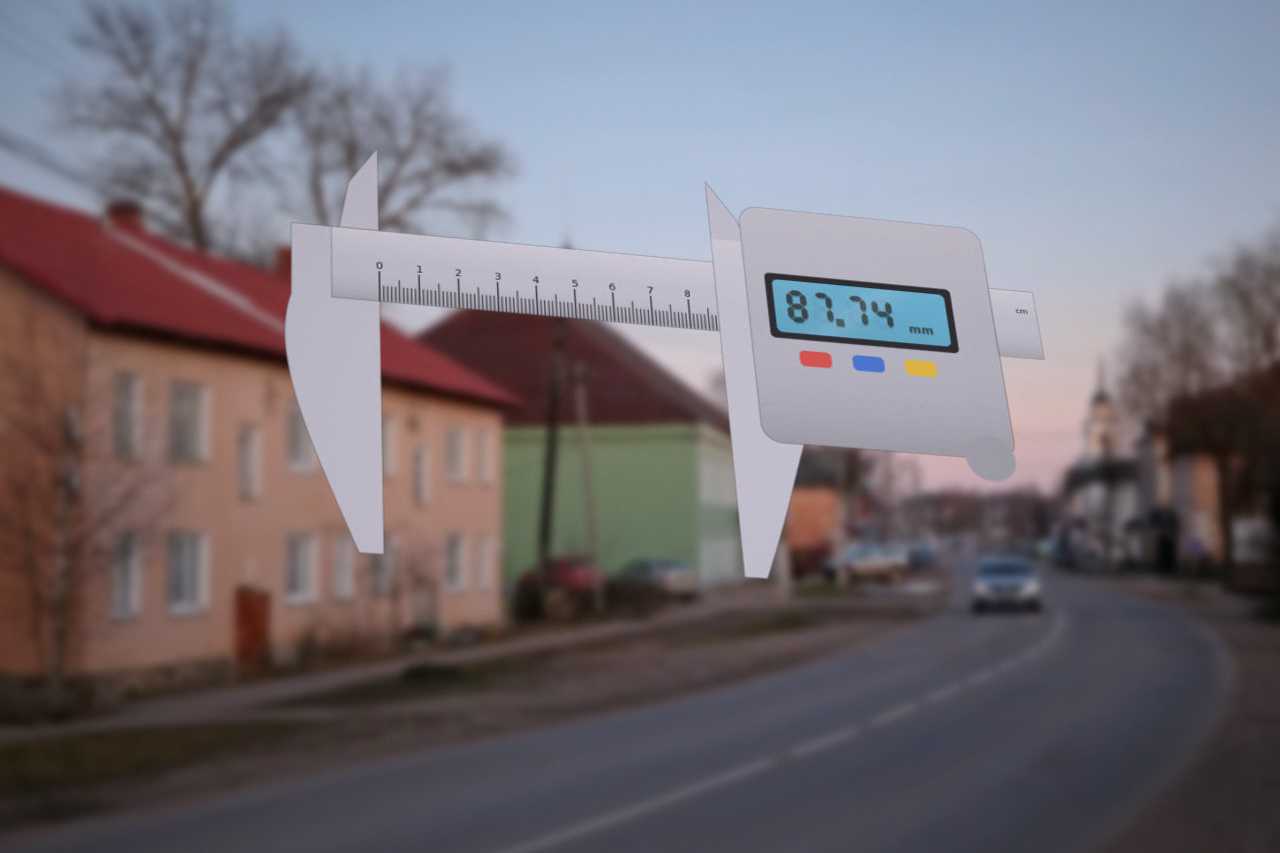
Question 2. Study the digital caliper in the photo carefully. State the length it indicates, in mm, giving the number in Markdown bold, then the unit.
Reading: **87.74** mm
